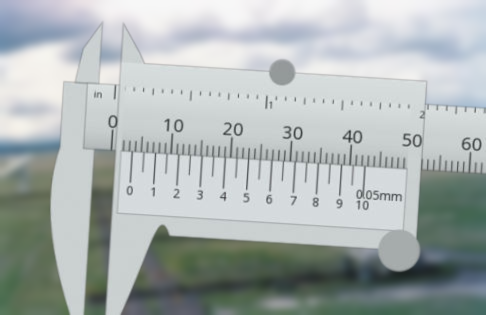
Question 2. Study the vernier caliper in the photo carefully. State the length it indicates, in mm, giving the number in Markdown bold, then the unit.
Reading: **3.5** mm
